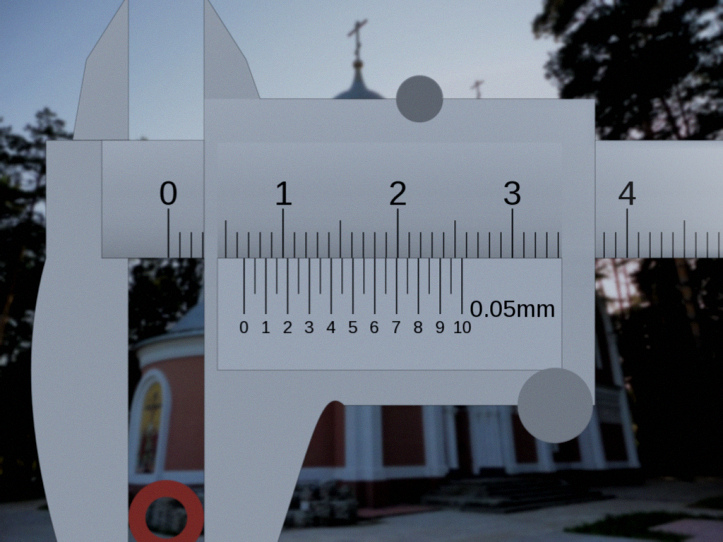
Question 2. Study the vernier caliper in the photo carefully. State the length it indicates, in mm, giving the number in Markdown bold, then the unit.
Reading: **6.6** mm
